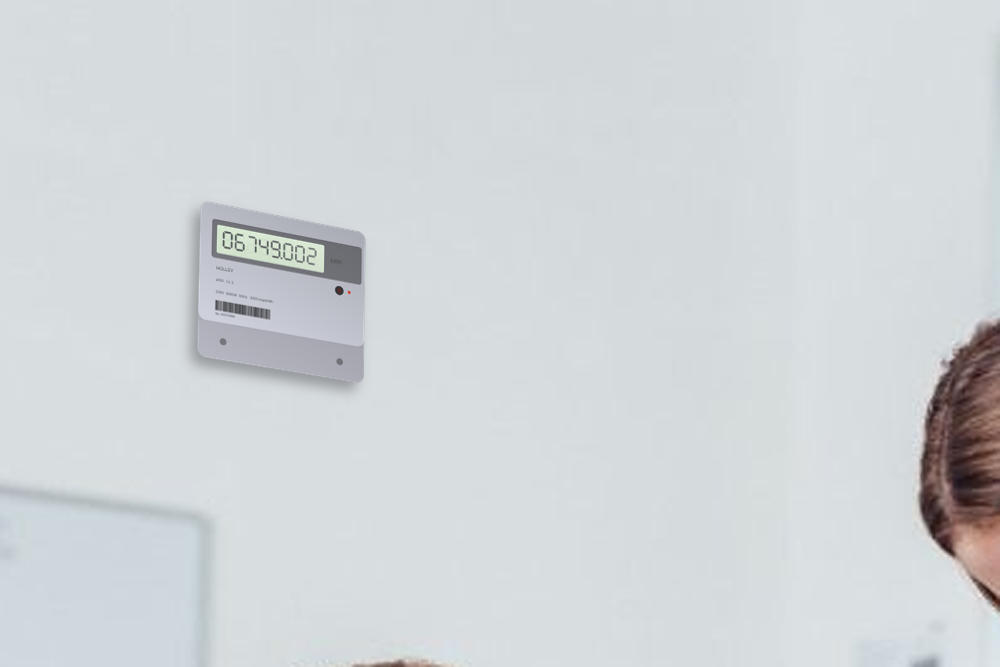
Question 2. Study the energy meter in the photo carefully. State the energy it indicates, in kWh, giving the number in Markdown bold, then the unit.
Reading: **6749.002** kWh
